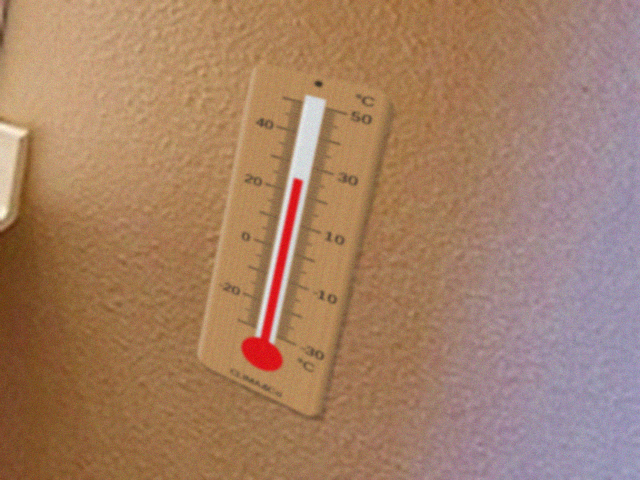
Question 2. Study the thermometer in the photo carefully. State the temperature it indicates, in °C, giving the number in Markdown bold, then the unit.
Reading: **25** °C
